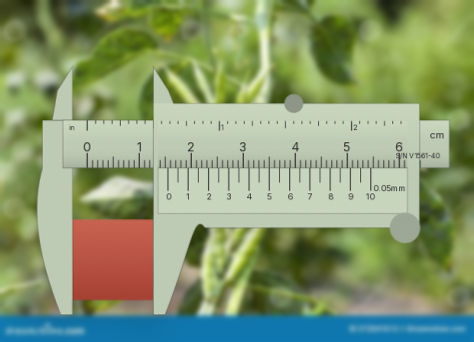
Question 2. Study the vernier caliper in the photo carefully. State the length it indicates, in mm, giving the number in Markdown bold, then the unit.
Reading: **15.5** mm
